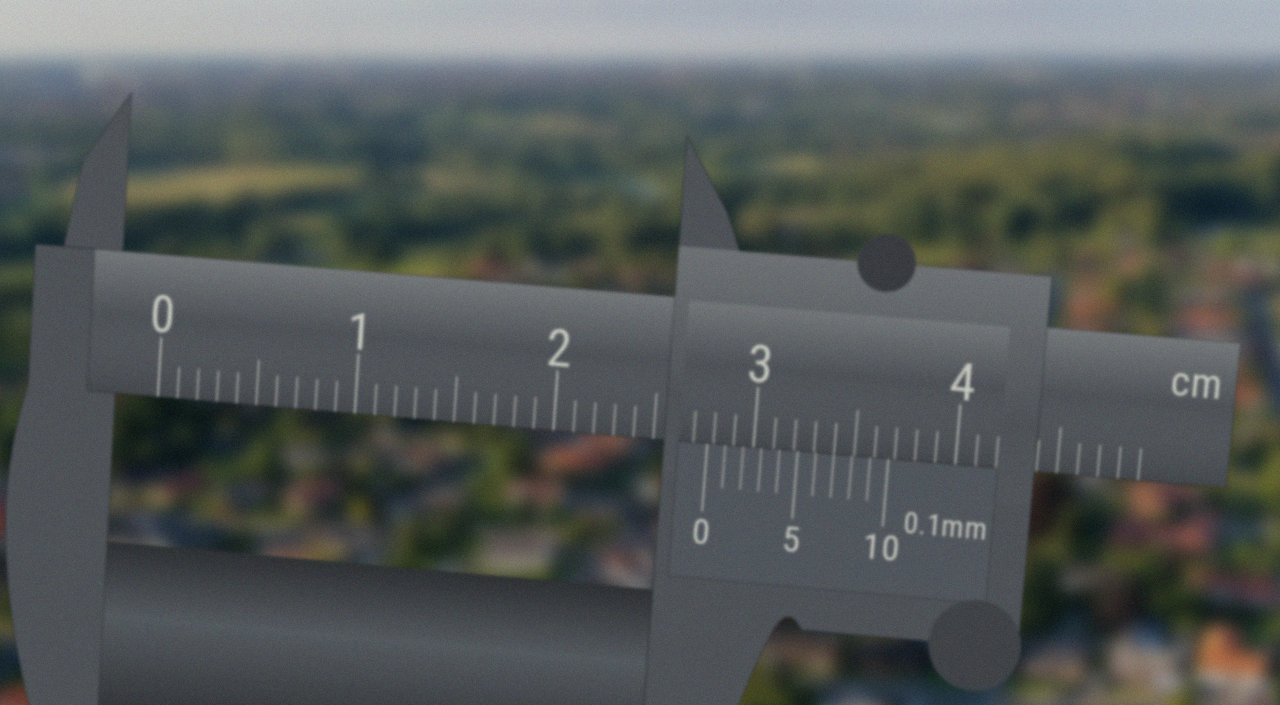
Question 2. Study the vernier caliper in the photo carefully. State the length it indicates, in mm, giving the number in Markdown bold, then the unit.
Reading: **27.7** mm
